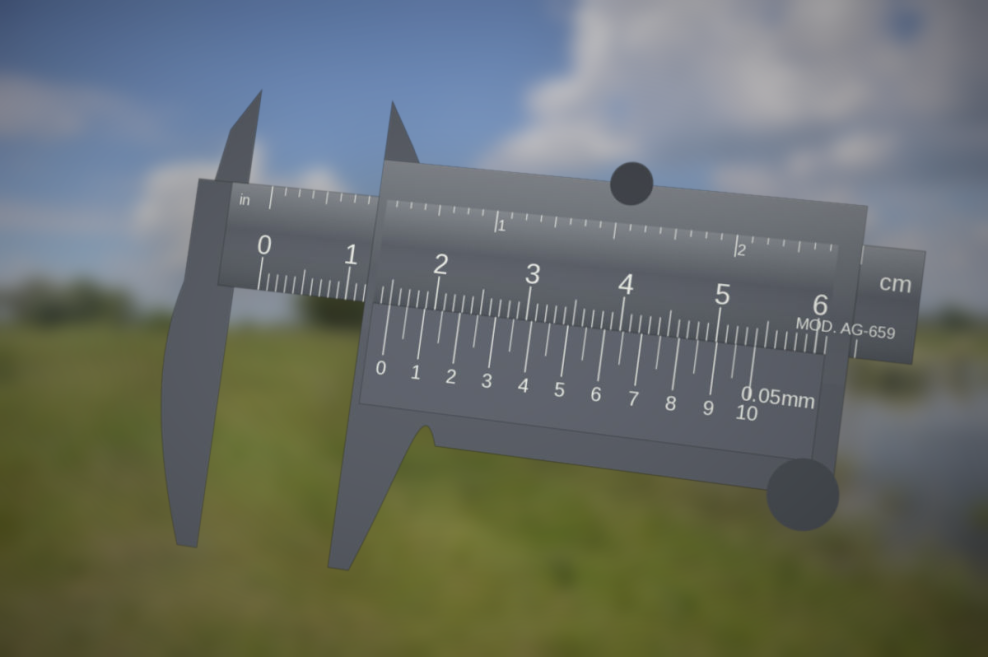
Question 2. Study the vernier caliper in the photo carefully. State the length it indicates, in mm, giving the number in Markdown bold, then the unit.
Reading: **15.0** mm
